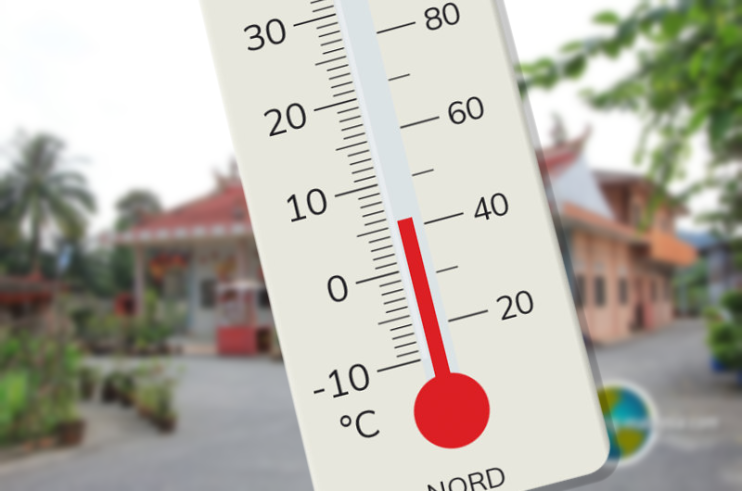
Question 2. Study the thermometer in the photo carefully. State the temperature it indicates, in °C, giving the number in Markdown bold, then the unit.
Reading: **5.5** °C
